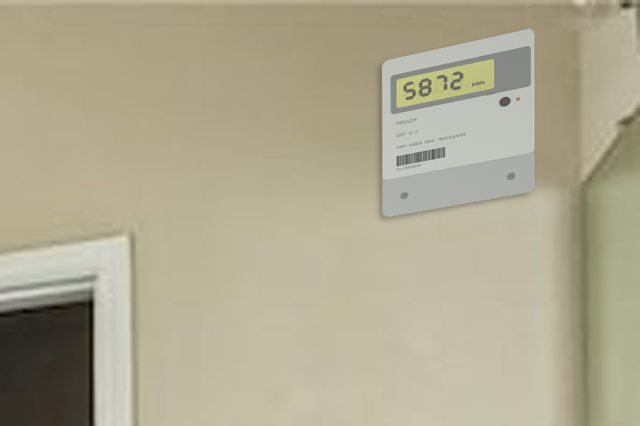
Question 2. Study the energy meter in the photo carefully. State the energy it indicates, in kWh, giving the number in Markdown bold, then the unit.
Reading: **5872** kWh
